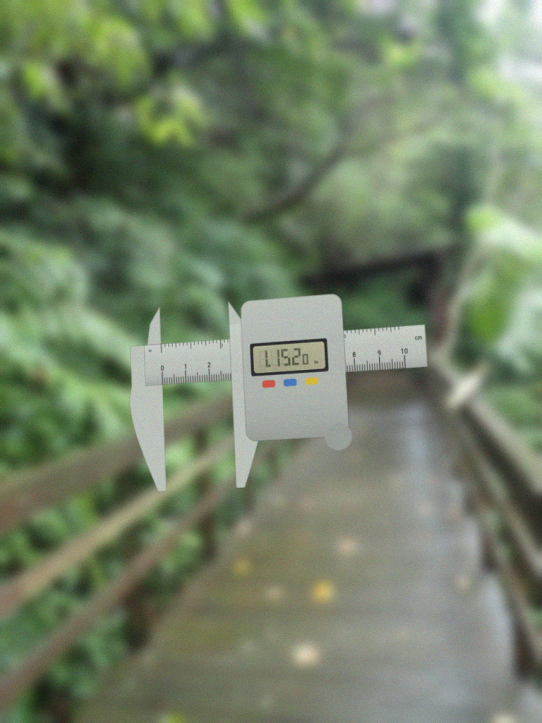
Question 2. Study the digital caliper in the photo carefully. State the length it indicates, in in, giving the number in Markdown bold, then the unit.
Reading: **1.1520** in
